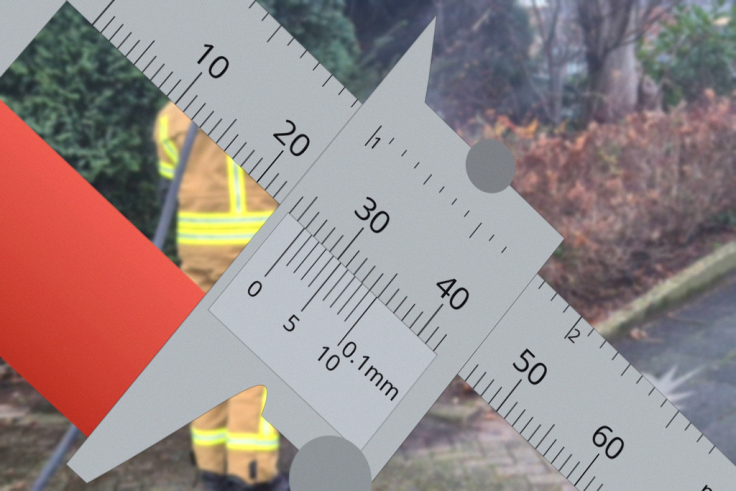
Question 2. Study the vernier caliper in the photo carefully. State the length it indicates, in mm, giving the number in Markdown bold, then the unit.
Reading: **25.9** mm
